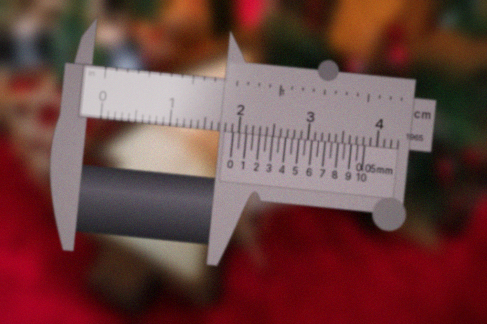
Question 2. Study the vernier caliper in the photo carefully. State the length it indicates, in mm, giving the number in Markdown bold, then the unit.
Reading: **19.2** mm
